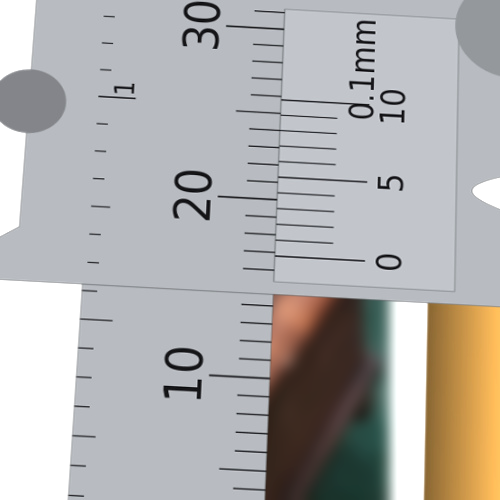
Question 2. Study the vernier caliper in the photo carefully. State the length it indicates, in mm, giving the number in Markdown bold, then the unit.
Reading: **16.8** mm
